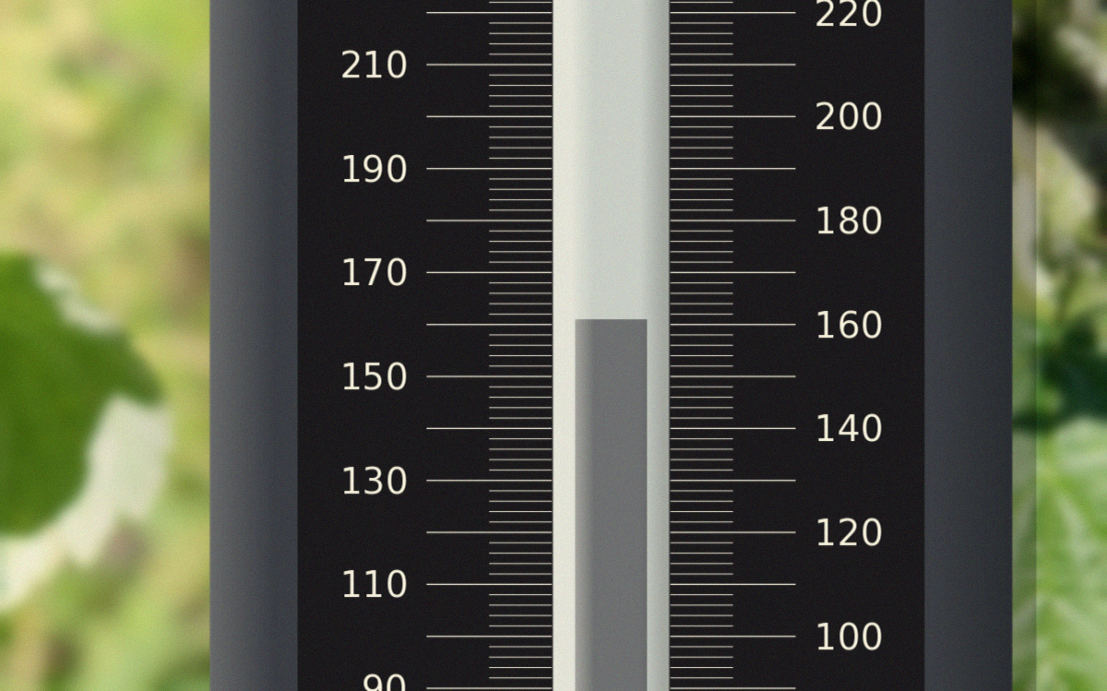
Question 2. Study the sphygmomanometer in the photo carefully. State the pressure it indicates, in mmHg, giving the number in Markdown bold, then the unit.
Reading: **161** mmHg
